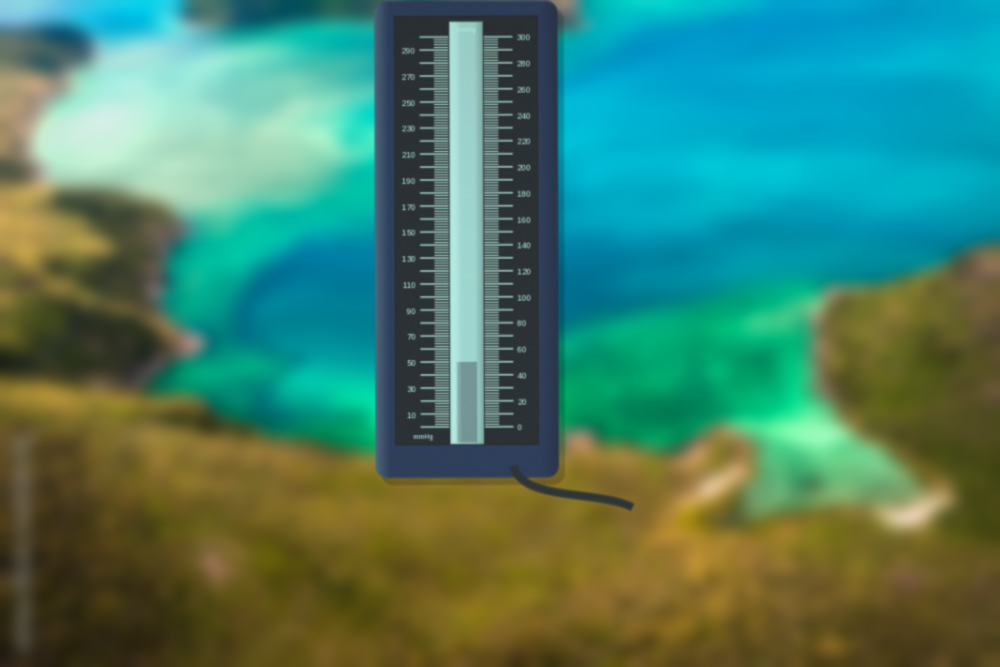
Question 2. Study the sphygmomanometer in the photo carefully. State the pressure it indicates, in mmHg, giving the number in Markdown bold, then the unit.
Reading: **50** mmHg
